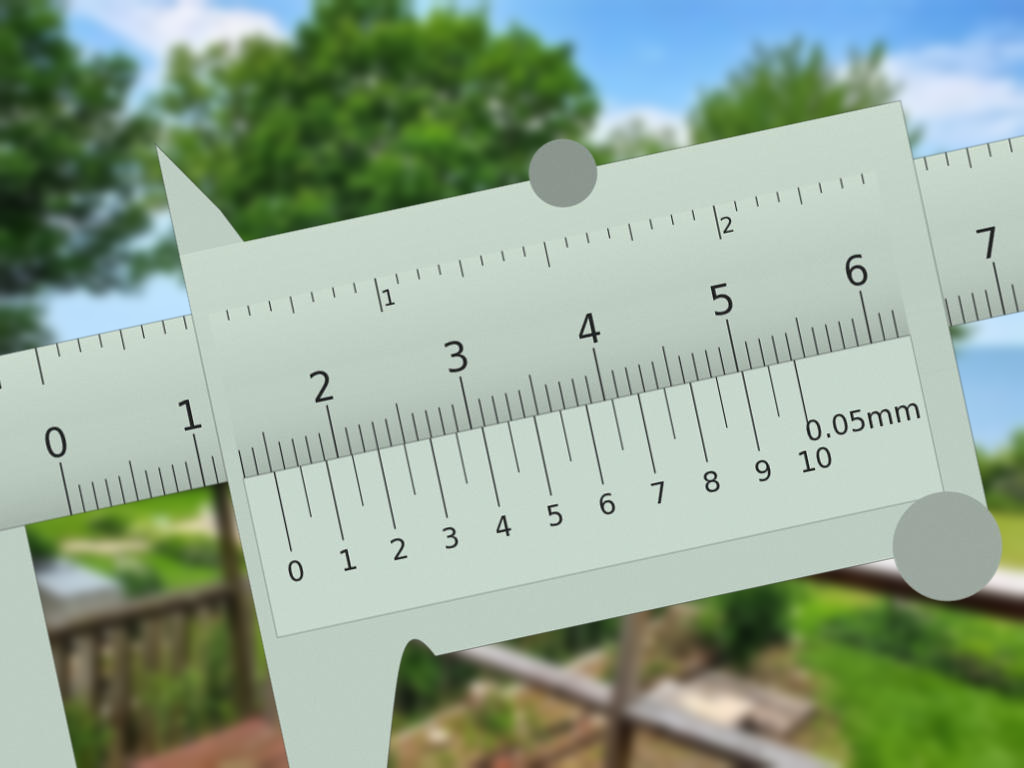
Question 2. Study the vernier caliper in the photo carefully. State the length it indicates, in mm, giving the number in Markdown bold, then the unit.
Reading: **15.2** mm
